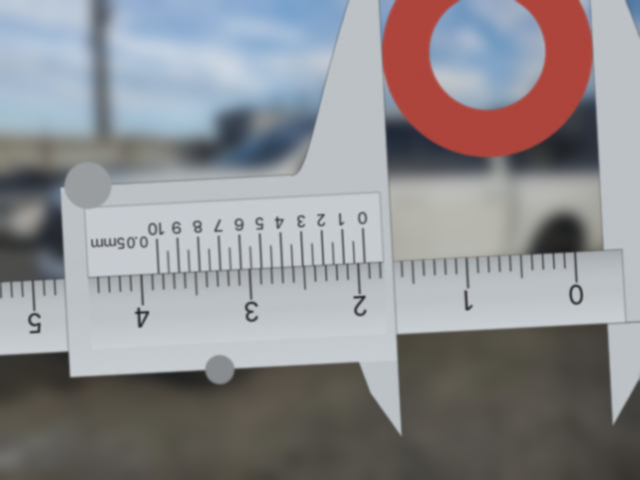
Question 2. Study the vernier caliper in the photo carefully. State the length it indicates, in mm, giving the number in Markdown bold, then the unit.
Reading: **19.4** mm
